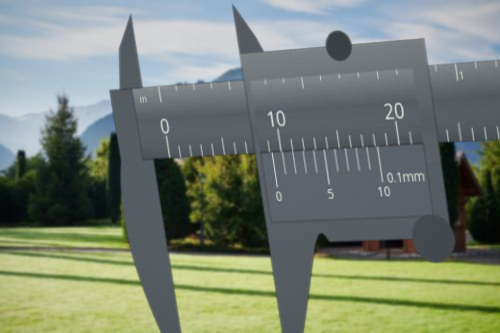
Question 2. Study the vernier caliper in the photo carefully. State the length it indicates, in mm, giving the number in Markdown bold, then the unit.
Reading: **9.2** mm
